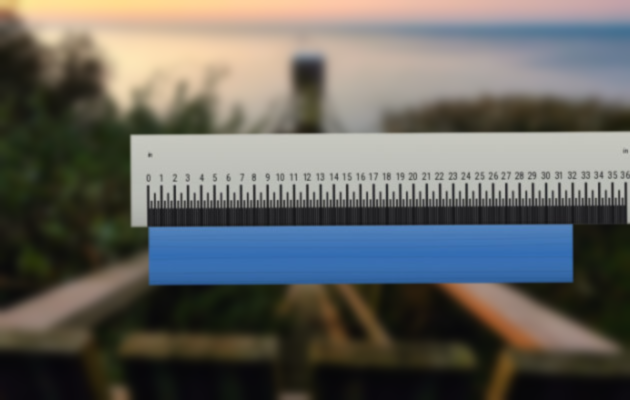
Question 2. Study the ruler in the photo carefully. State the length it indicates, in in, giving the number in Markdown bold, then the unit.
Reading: **32** in
